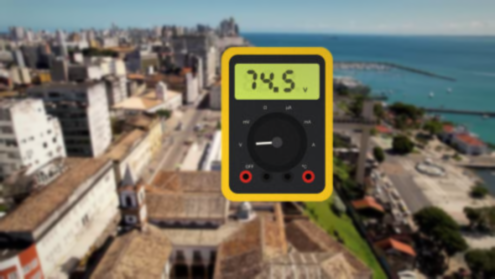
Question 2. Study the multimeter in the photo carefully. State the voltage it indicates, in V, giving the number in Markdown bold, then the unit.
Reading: **74.5** V
